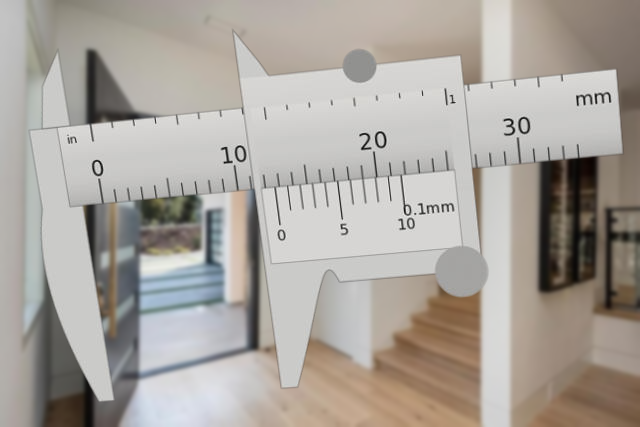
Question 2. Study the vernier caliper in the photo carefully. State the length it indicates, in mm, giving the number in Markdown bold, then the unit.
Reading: **12.7** mm
